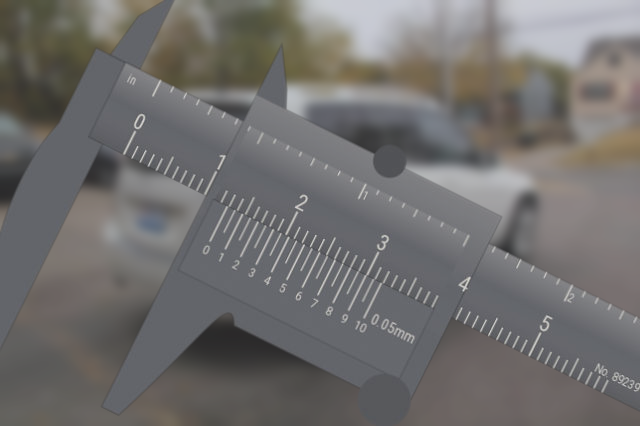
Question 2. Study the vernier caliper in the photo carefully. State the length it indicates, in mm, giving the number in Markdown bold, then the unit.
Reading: **12.8** mm
